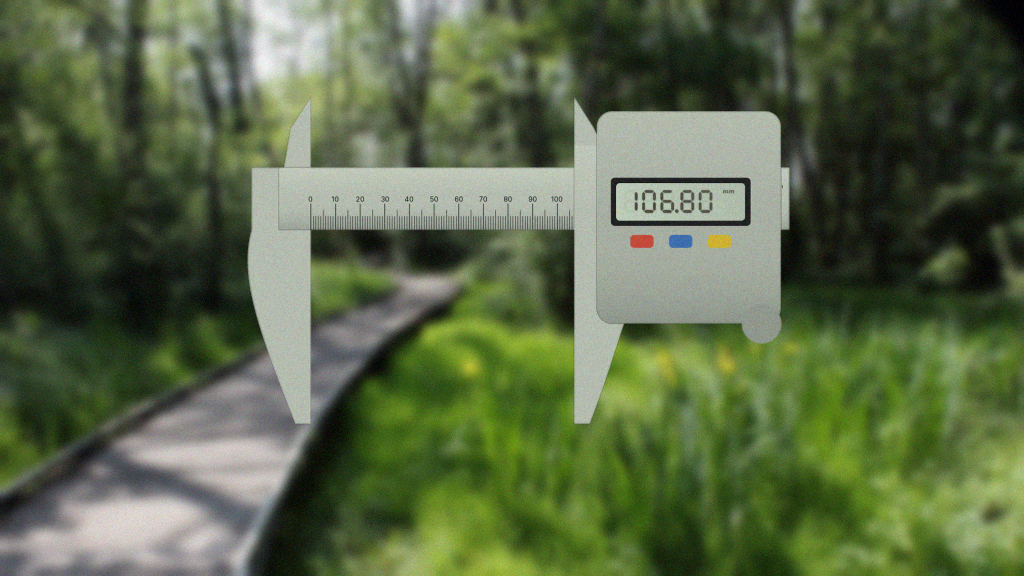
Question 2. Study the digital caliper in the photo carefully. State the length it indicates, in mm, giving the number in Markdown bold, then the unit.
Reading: **106.80** mm
